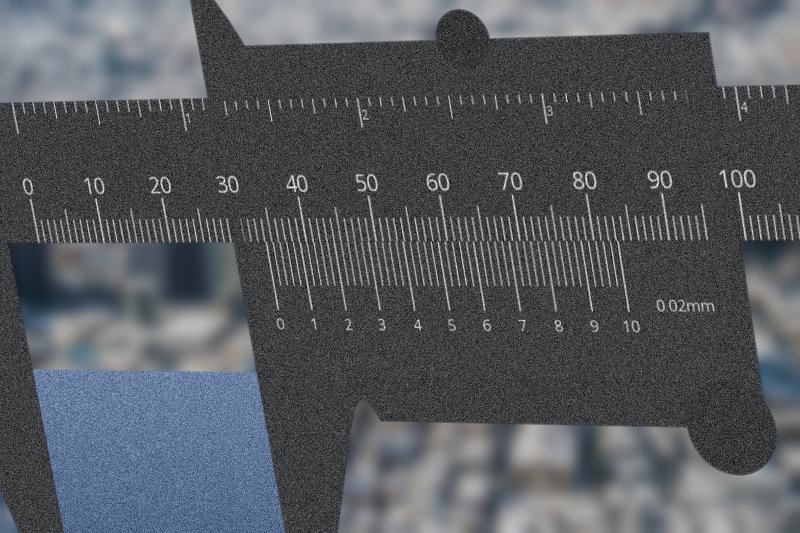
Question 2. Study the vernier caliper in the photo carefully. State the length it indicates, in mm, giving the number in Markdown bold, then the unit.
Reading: **34.2** mm
